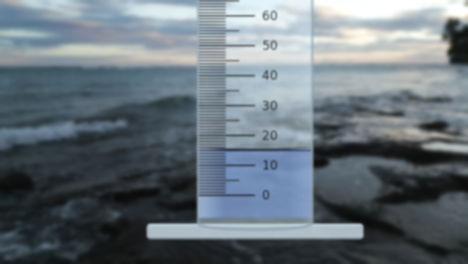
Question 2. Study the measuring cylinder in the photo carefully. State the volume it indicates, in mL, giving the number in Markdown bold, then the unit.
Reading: **15** mL
